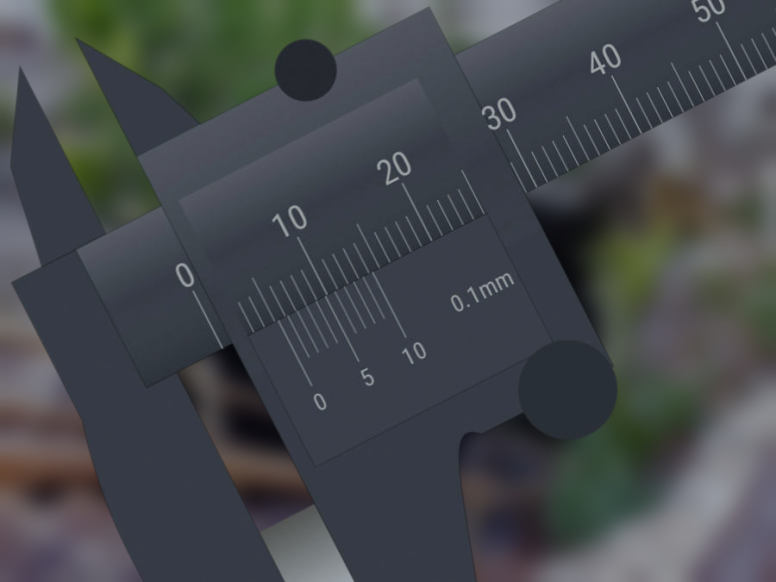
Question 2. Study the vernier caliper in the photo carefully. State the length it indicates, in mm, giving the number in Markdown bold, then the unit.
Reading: **5.3** mm
